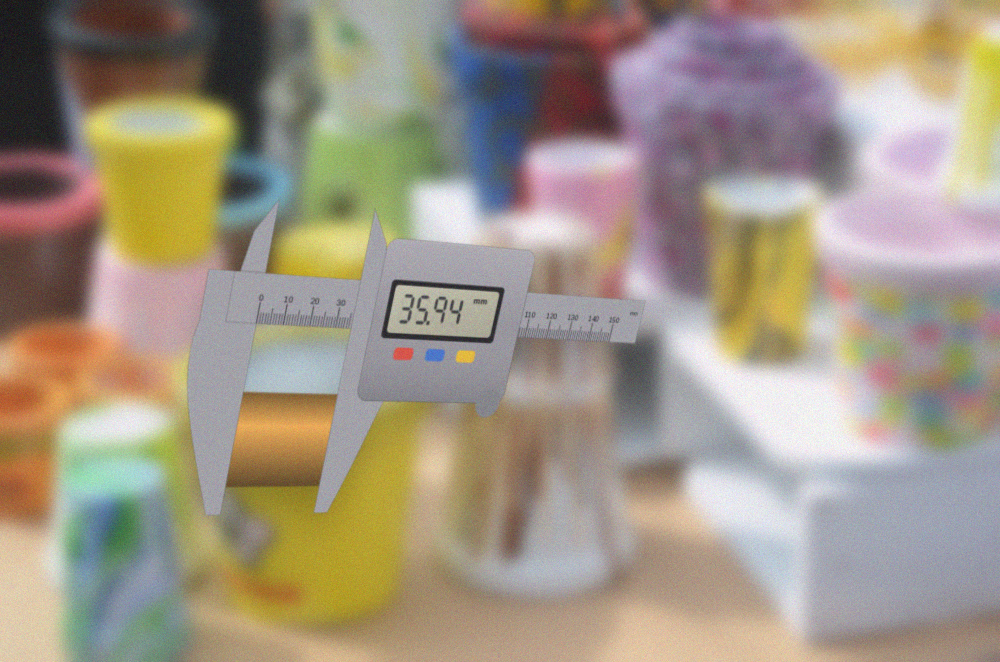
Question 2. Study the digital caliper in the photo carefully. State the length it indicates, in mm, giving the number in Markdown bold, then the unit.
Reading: **35.94** mm
